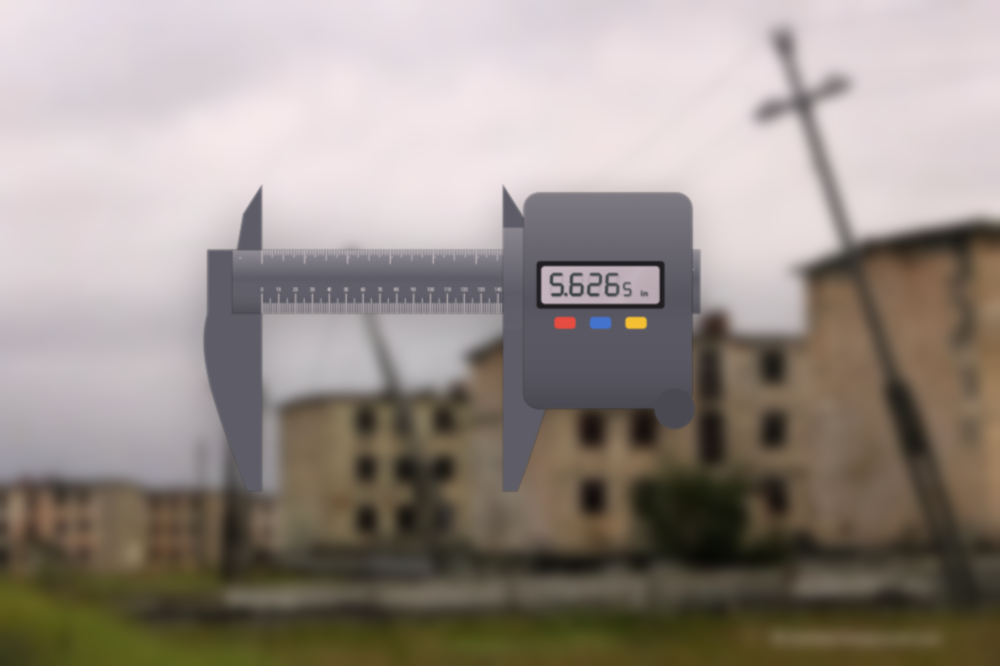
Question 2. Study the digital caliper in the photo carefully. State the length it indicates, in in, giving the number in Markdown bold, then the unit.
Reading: **5.6265** in
